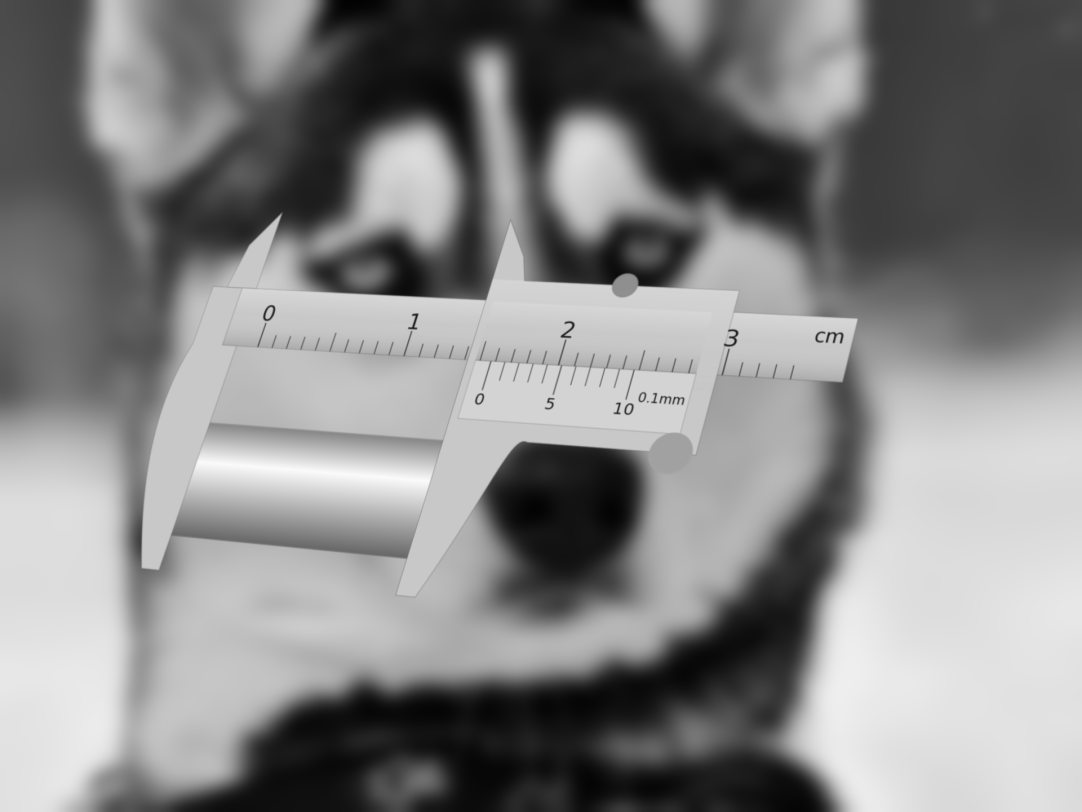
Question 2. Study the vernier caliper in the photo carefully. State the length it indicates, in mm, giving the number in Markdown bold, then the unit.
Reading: **15.7** mm
